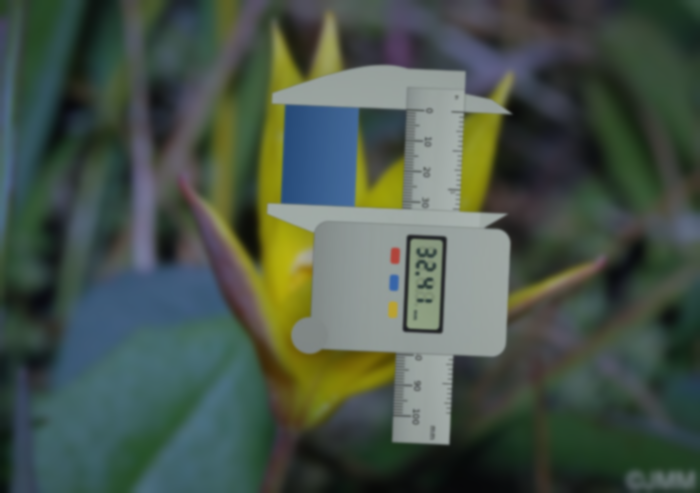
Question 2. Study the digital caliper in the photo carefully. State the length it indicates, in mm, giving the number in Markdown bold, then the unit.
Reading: **32.41** mm
